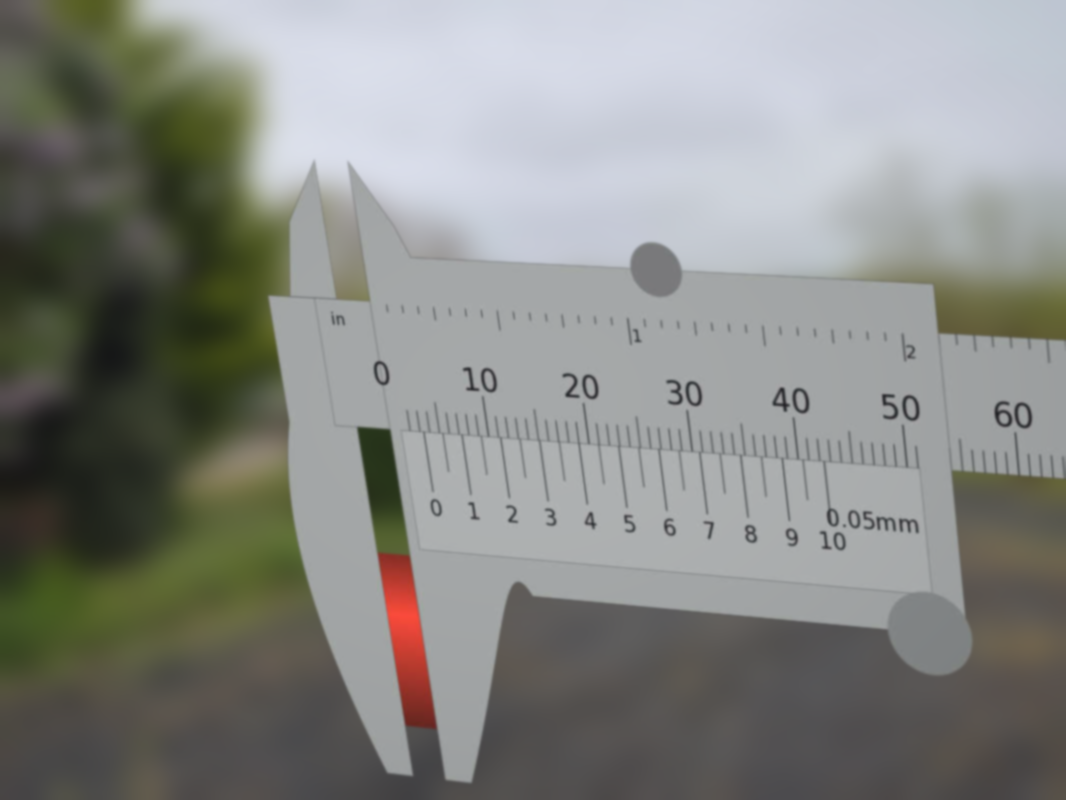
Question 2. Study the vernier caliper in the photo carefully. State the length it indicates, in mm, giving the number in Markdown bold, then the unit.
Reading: **3.4** mm
